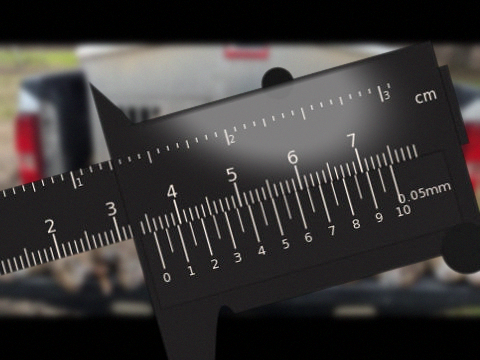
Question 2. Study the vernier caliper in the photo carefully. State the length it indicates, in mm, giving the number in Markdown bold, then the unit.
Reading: **35.6** mm
